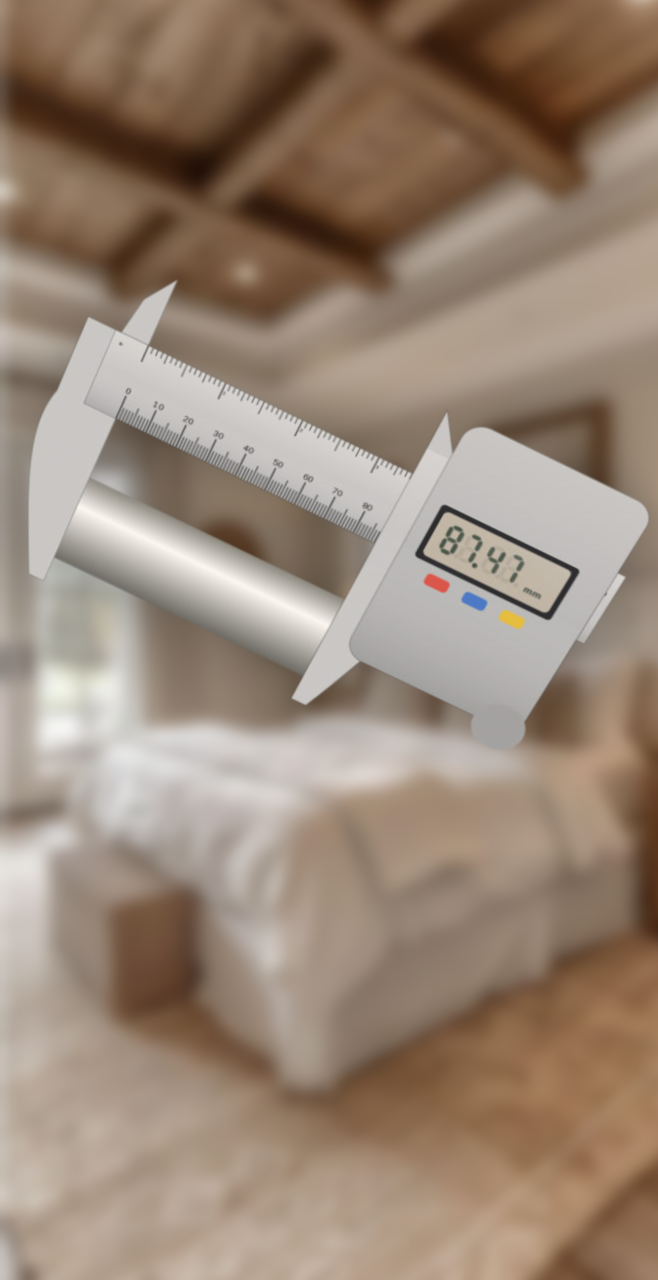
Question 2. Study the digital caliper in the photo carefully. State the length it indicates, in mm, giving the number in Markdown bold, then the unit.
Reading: **87.47** mm
